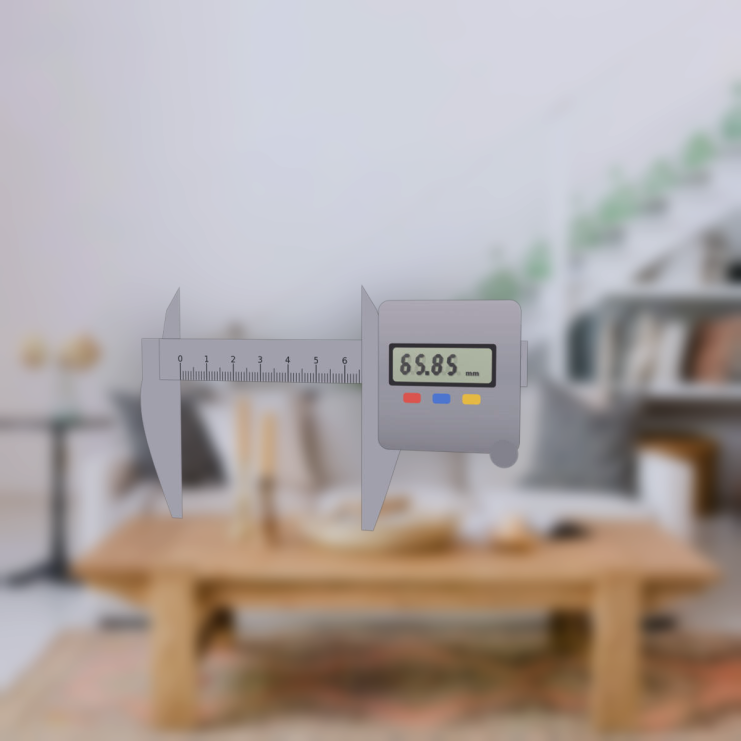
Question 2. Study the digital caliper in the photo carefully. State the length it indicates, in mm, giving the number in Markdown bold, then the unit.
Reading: **65.85** mm
